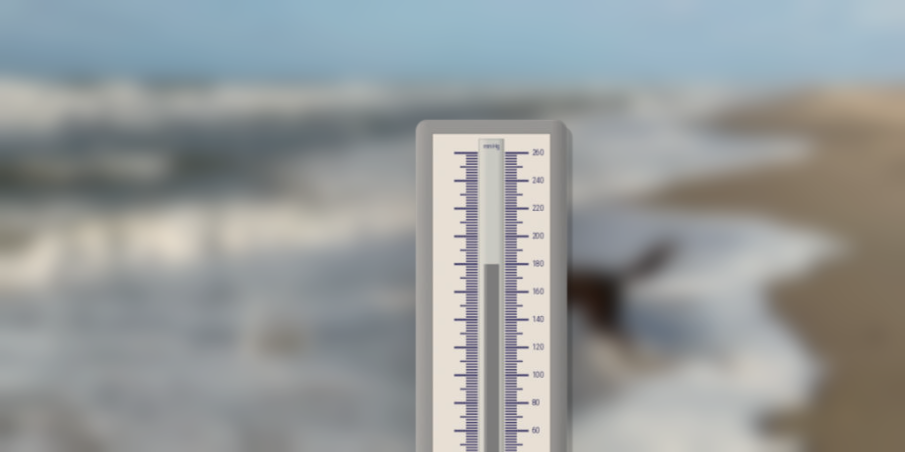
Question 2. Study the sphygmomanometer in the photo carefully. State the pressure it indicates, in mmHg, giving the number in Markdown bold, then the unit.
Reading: **180** mmHg
